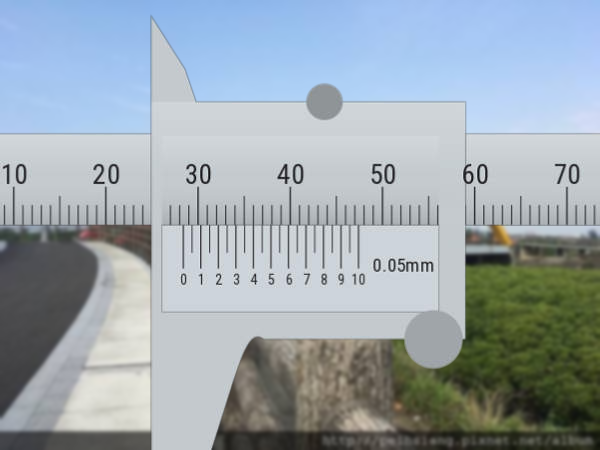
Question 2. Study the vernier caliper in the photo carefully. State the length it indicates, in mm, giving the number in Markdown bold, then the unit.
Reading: **28.4** mm
